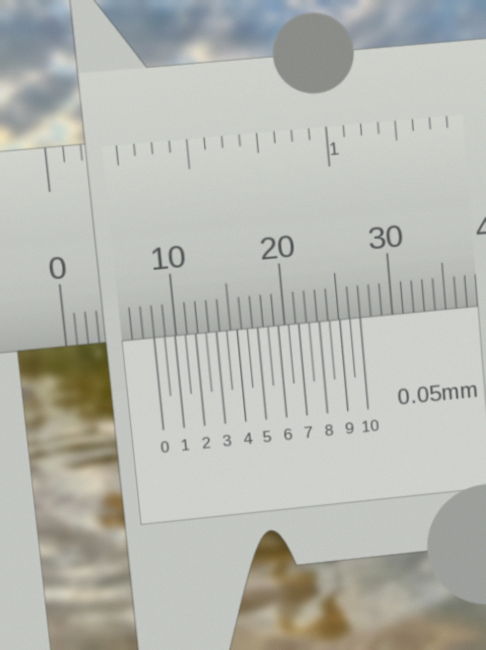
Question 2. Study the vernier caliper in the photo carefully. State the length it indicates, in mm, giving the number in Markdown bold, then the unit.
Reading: **8.0** mm
